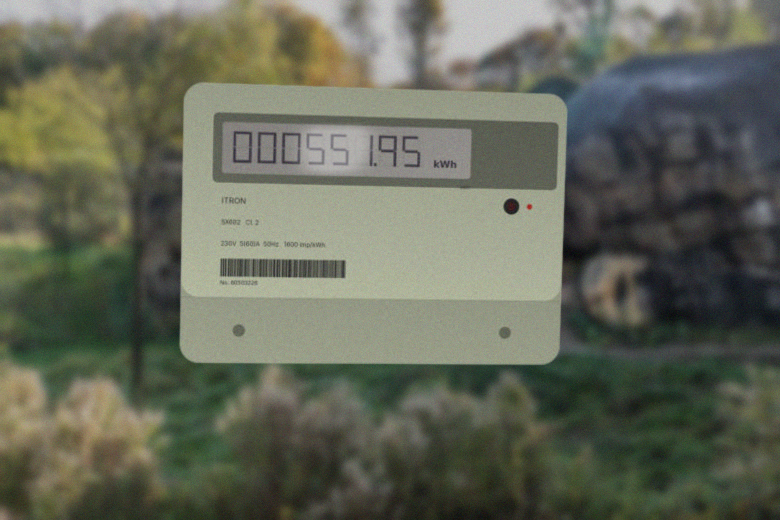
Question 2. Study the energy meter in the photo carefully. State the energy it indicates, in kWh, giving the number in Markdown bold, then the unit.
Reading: **551.95** kWh
